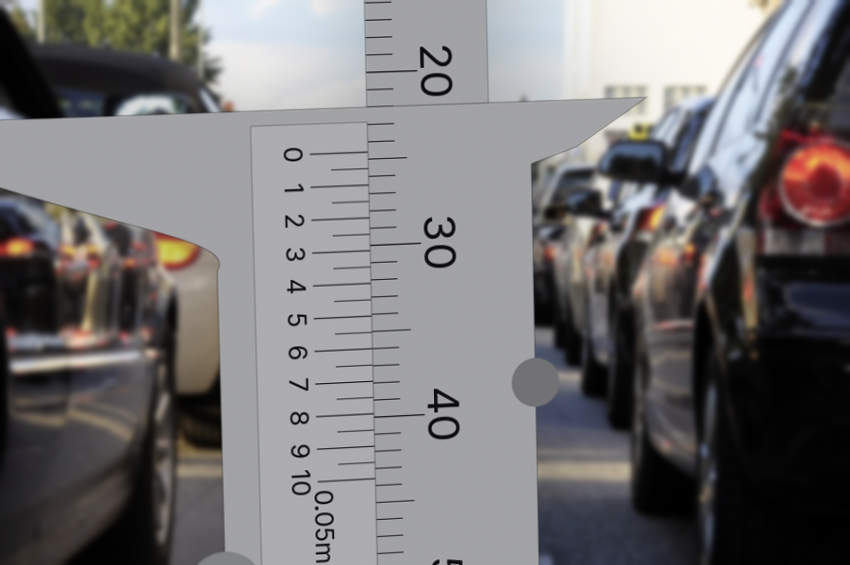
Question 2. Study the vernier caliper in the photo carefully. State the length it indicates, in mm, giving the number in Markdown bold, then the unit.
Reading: **24.6** mm
